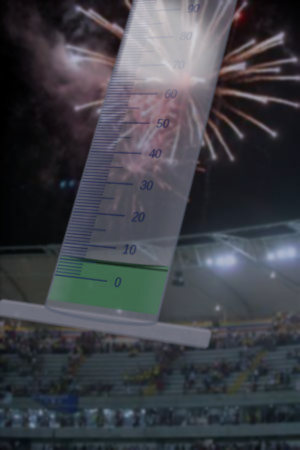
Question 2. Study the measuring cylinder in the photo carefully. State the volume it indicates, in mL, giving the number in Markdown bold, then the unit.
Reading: **5** mL
